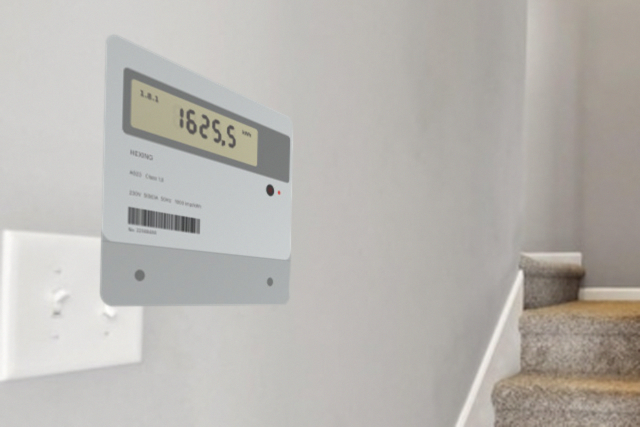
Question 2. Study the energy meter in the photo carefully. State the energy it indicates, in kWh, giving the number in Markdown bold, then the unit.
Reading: **1625.5** kWh
